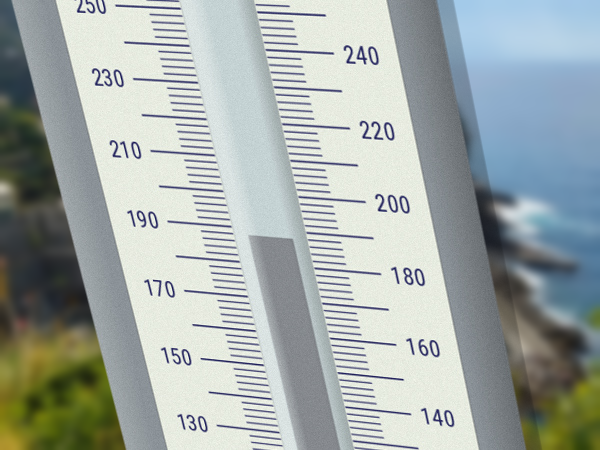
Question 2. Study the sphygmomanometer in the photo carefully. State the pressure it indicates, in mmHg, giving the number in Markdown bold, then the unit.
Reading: **188** mmHg
